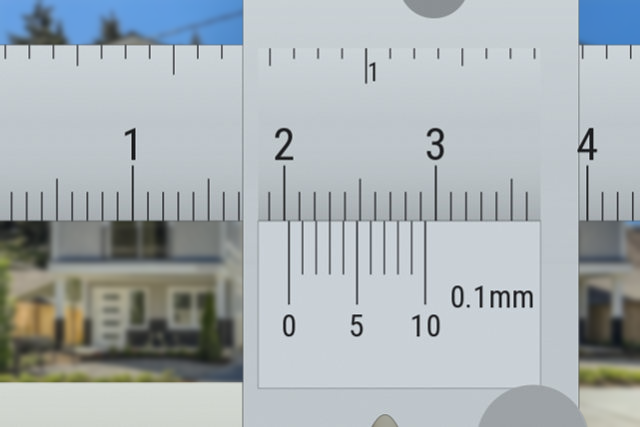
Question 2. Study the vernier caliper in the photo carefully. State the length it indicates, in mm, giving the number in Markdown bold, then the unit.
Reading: **20.3** mm
